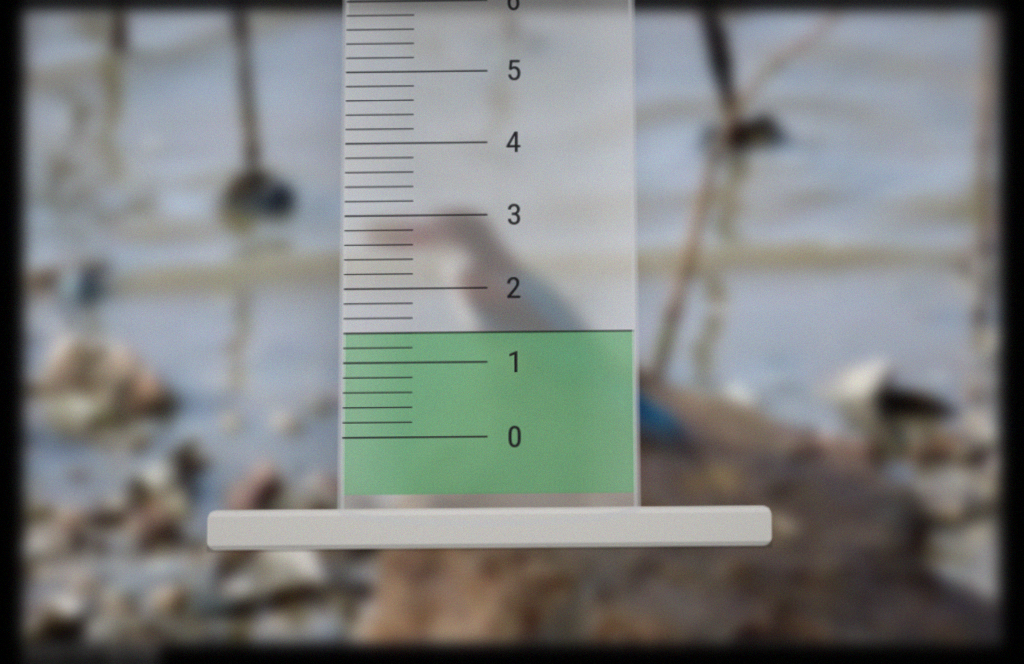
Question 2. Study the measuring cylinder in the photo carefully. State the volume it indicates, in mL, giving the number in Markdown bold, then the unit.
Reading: **1.4** mL
